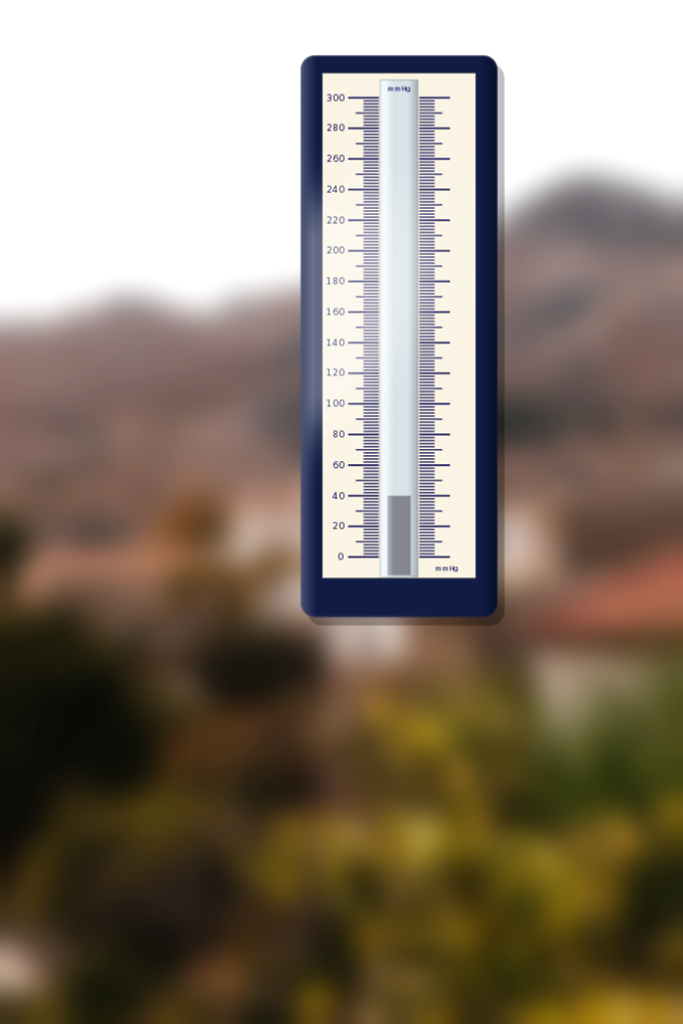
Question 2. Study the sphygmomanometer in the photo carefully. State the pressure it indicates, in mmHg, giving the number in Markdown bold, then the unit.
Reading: **40** mmHg
